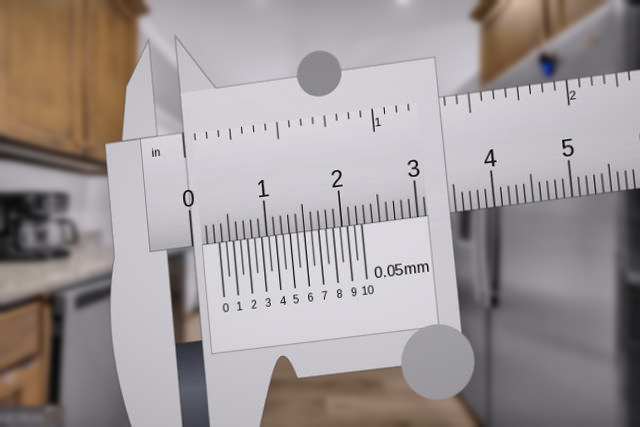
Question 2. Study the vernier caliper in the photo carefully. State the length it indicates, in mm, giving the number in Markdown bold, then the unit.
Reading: **3.6** mm
